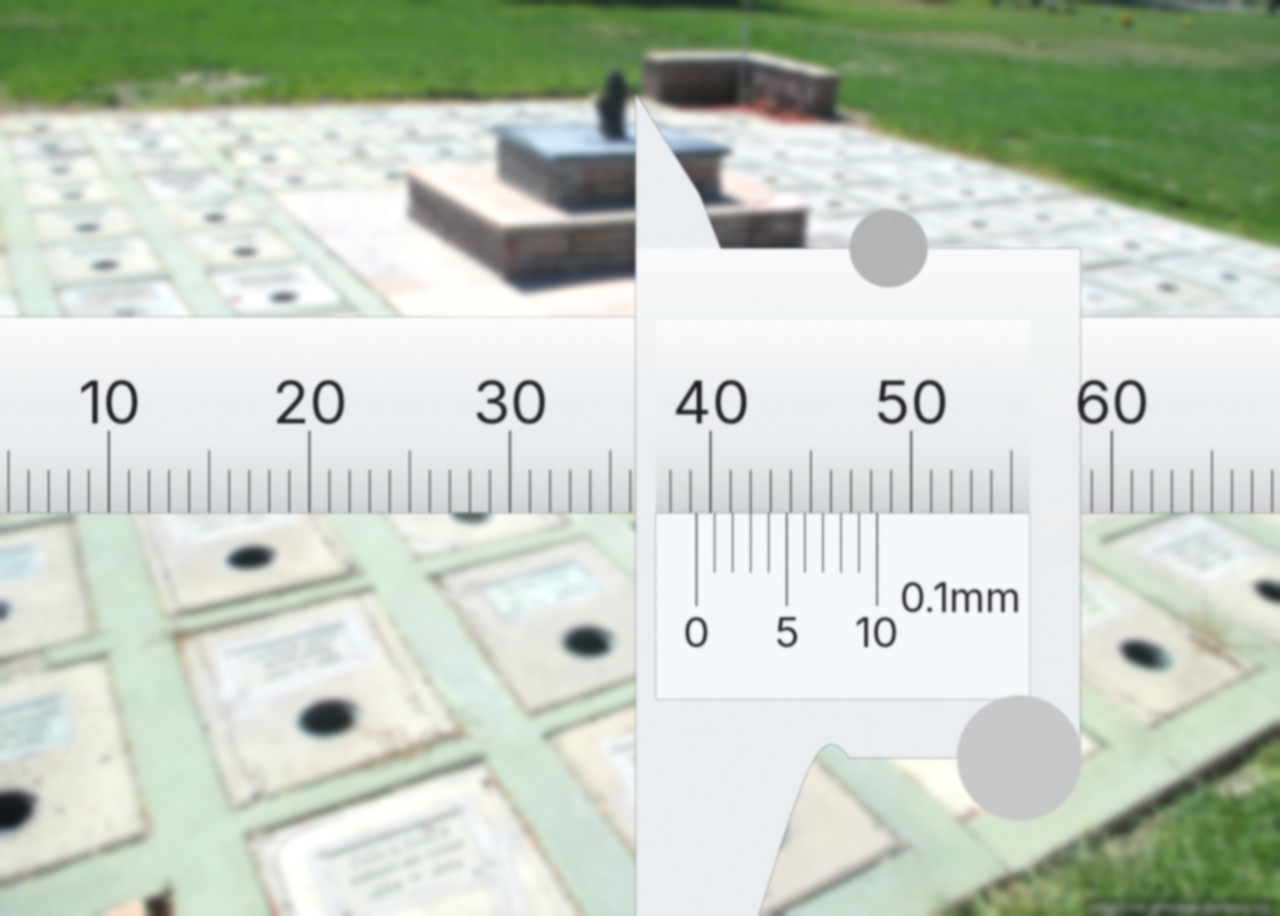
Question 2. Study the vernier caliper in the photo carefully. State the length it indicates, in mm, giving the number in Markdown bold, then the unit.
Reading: **39.3** mm
